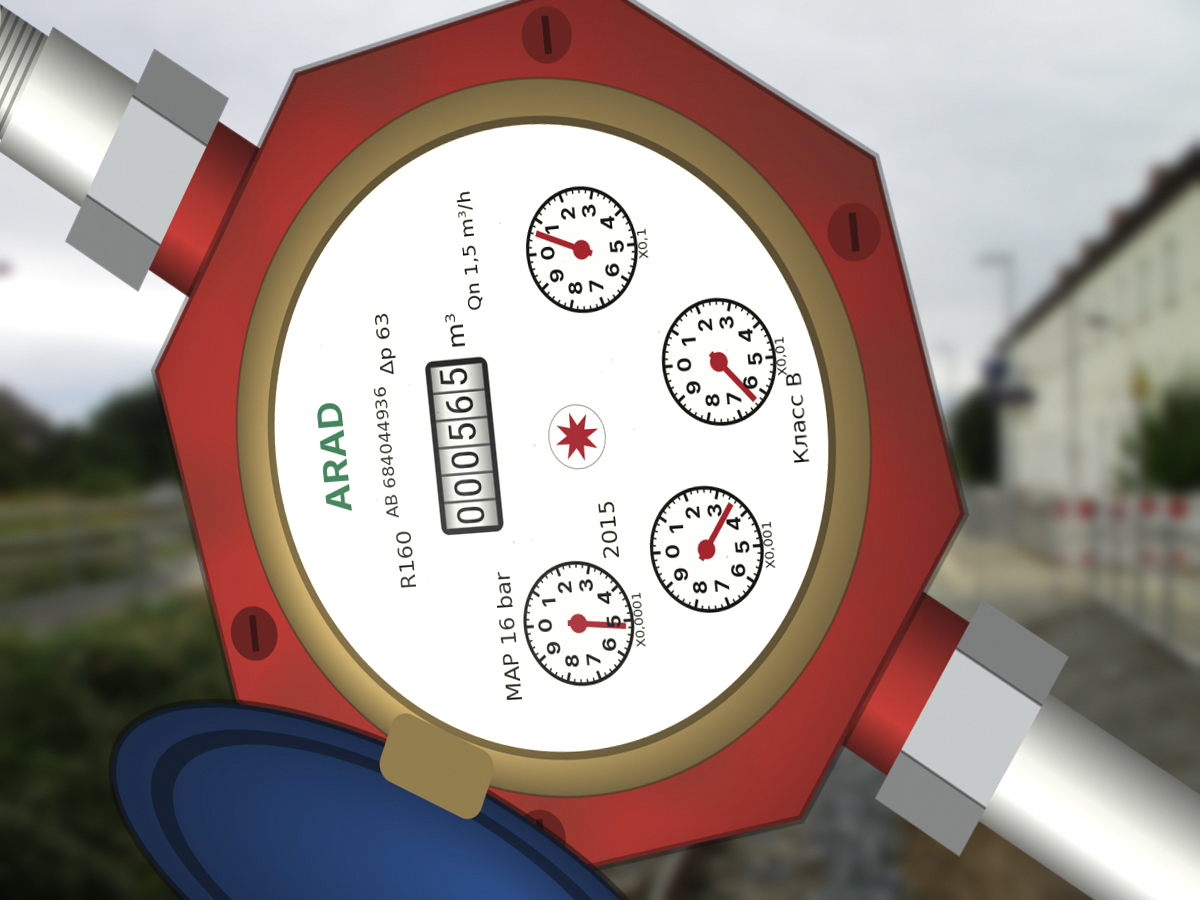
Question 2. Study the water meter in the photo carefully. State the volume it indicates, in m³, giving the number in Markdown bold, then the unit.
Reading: **565.0635** m³
